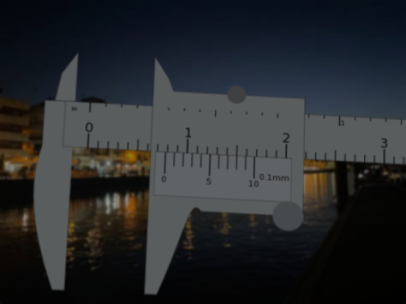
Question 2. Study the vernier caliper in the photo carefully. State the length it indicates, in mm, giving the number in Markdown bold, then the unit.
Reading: **7.8** mm
